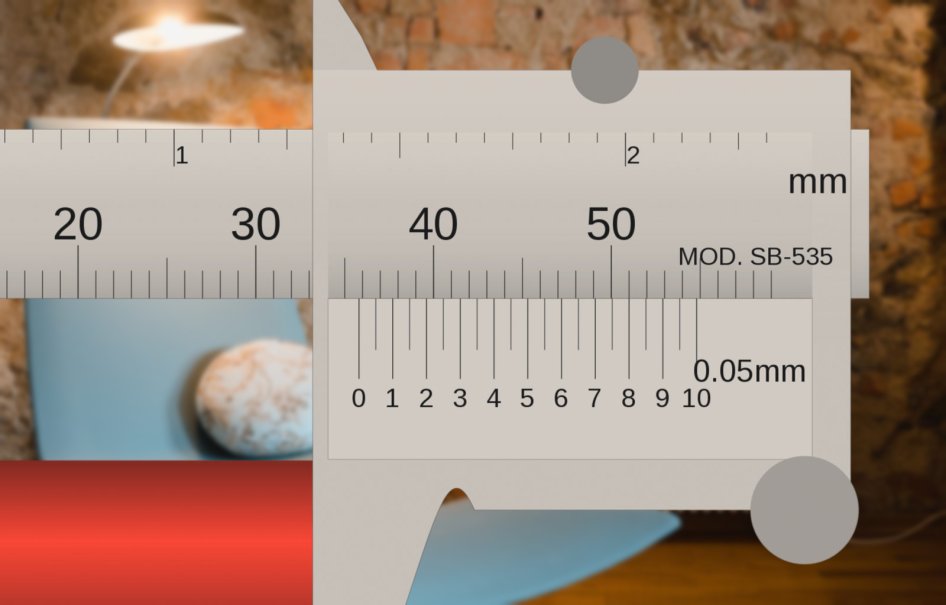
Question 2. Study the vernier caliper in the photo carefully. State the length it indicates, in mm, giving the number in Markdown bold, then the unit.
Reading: **35.8** mm
